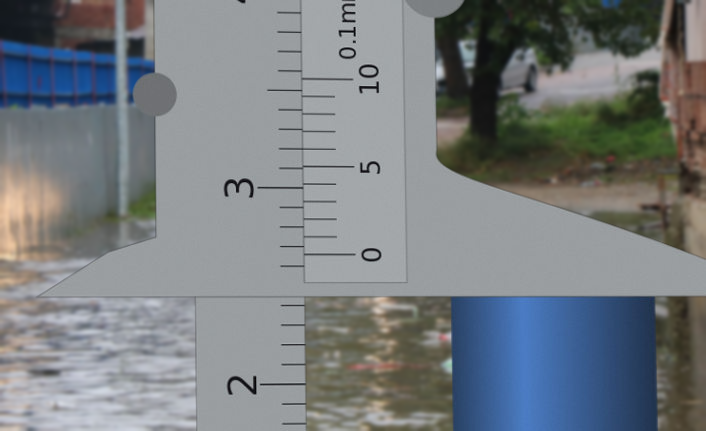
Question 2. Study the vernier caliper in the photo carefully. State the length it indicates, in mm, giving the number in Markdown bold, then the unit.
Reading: **26.6** mm
